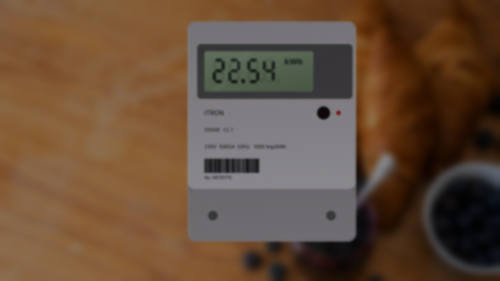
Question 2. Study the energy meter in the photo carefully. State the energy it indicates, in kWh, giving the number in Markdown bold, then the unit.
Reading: **22.54** kWh
